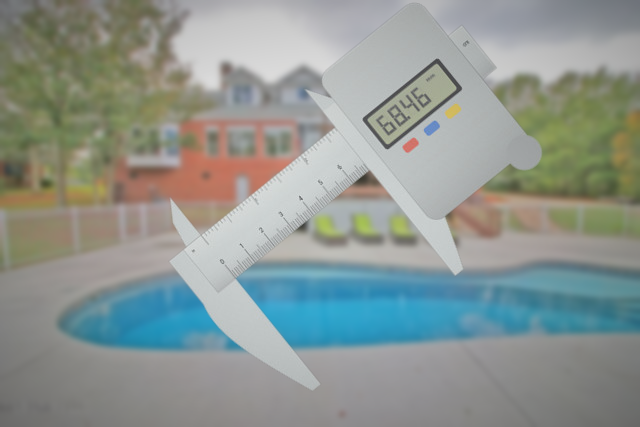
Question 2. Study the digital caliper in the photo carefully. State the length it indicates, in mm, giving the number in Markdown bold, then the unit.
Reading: **68.46** mm
